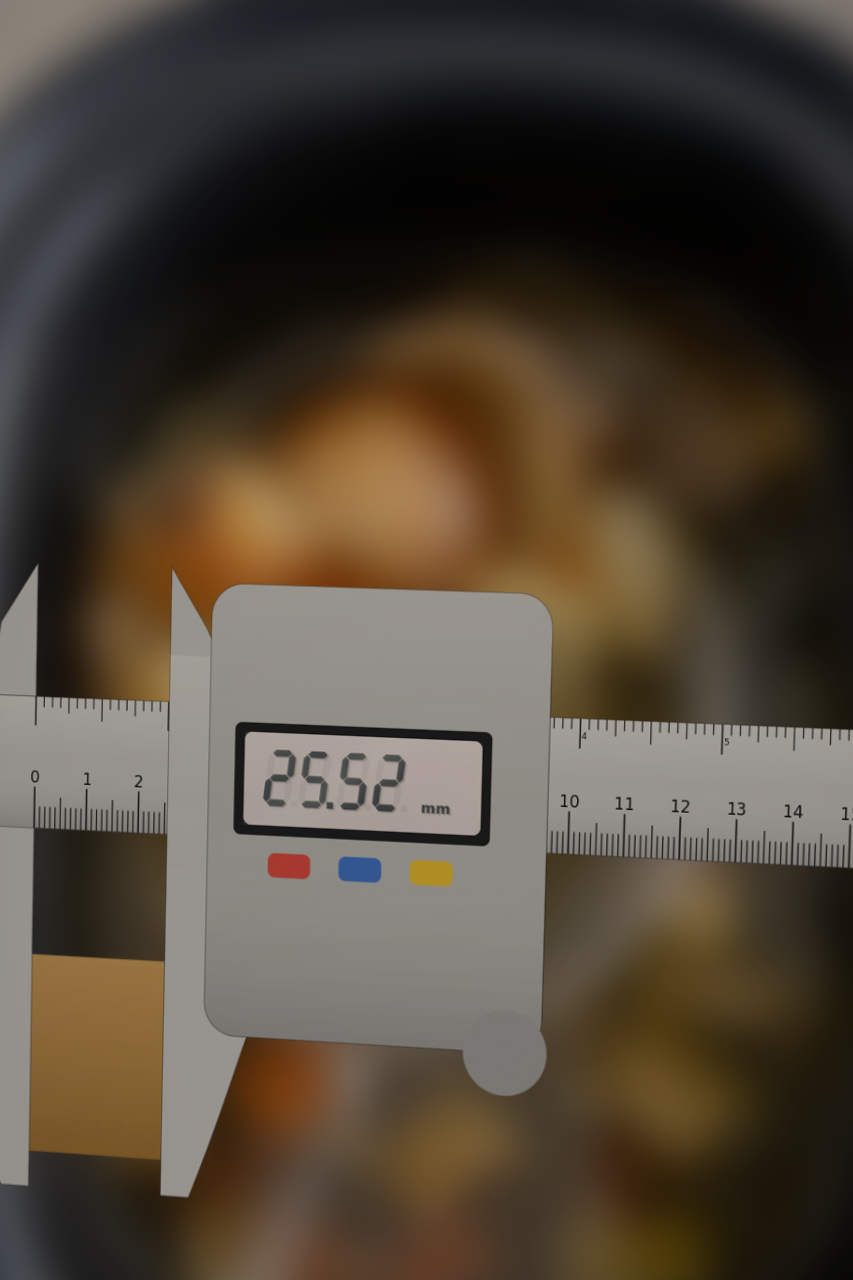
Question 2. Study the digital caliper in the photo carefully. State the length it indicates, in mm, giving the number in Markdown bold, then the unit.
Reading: **25.52** mm
